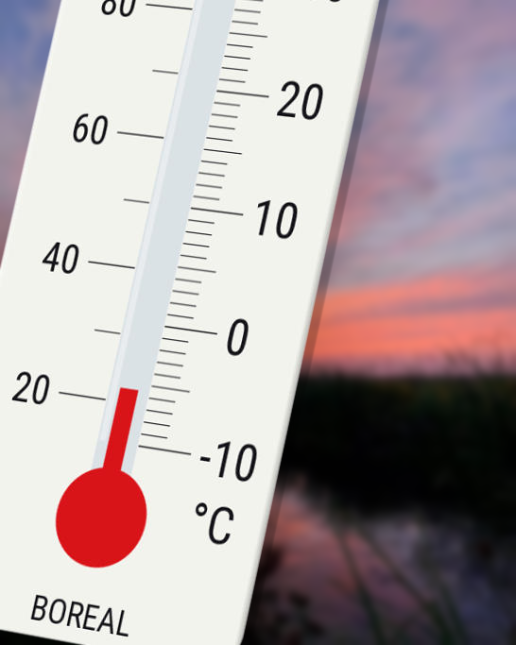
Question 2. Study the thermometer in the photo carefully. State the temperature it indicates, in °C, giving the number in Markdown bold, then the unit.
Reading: **-5.5** °C
